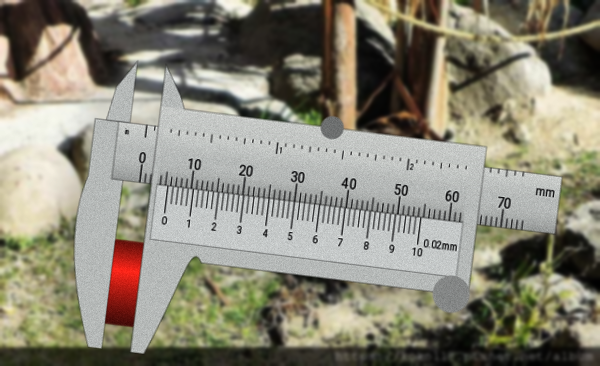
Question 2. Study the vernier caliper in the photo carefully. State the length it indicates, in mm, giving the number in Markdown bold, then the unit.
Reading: **5.5** mm
